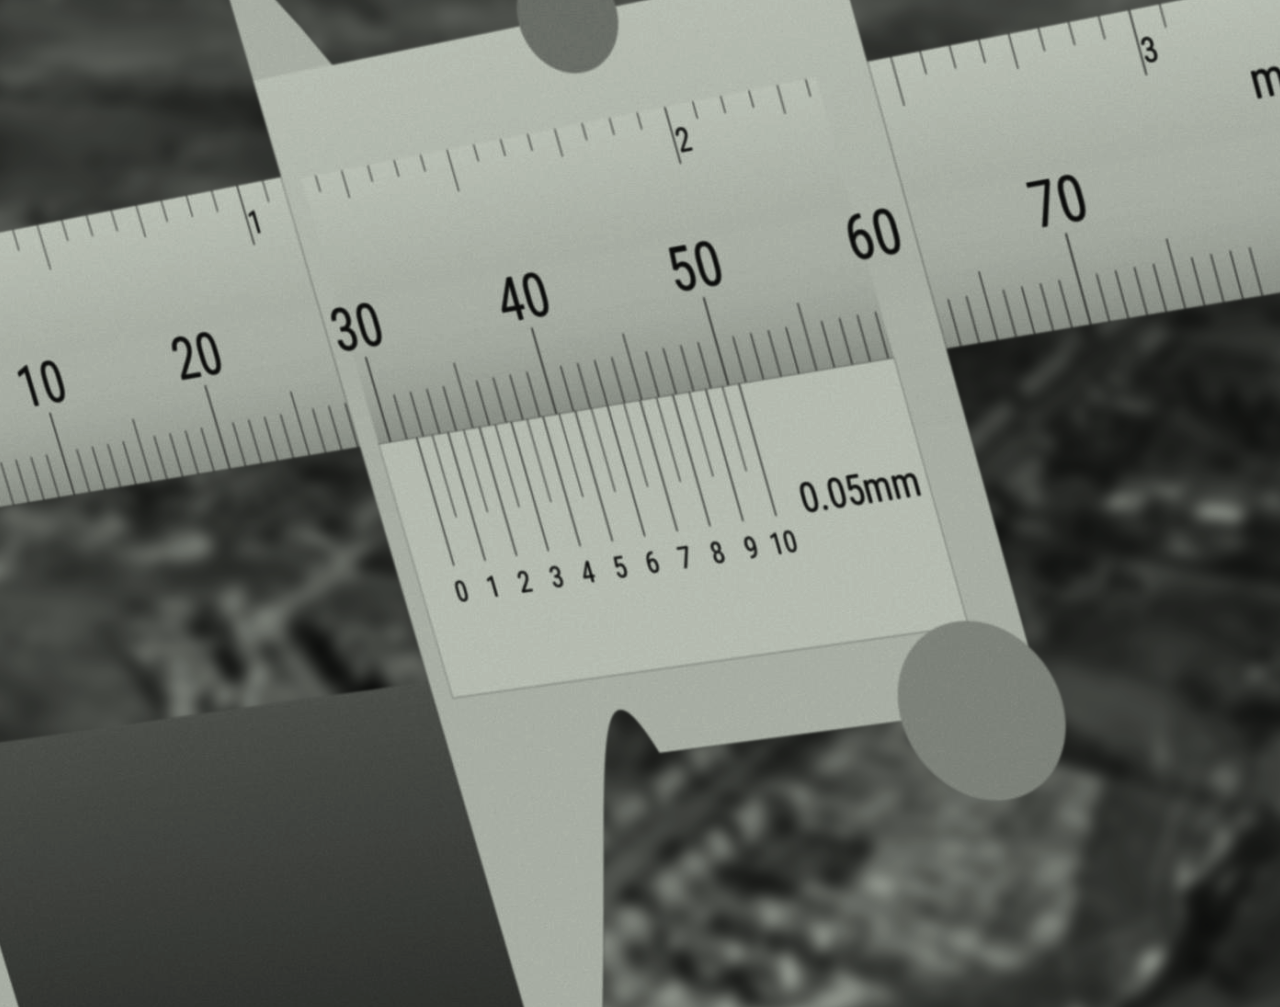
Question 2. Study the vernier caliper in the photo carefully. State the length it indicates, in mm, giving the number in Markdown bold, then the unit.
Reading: **31.6** mm
